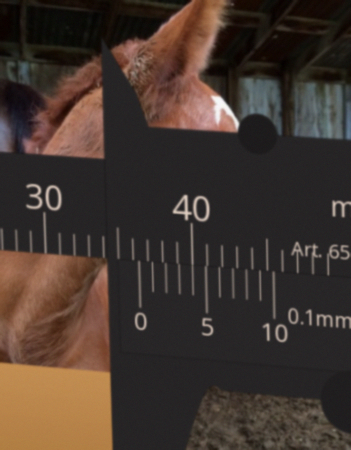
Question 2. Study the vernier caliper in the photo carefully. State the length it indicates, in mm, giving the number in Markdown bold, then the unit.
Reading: **36.4** mm
